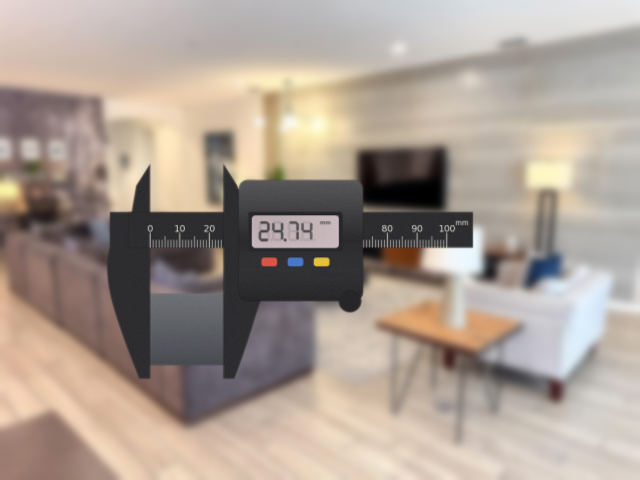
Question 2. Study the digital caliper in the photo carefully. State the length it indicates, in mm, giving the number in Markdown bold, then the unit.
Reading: **24.74** mm
